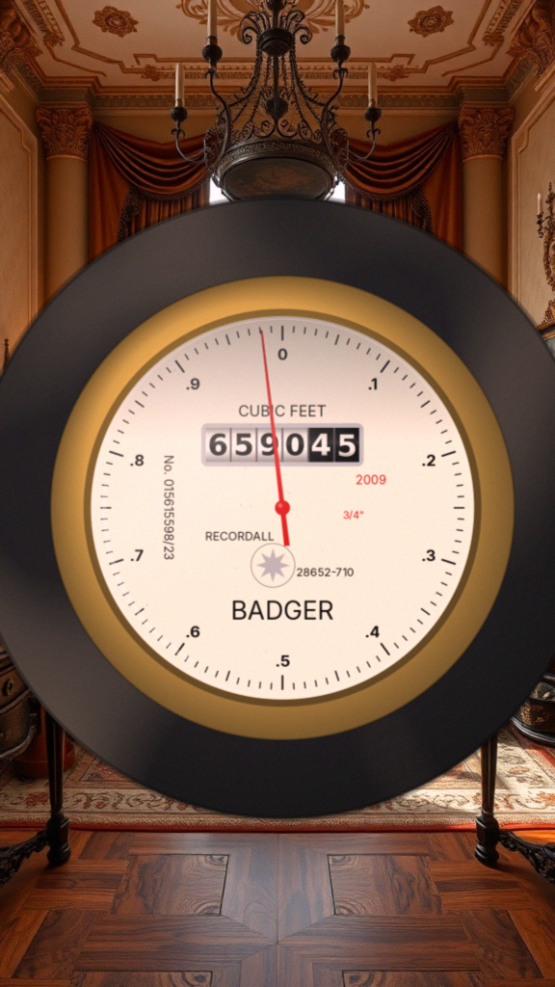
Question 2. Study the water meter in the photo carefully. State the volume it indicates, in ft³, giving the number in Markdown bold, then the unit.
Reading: **659044.98** ft³
